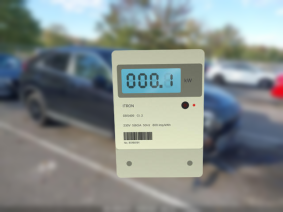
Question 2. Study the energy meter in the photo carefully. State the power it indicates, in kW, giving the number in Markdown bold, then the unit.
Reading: **0.1** kW
